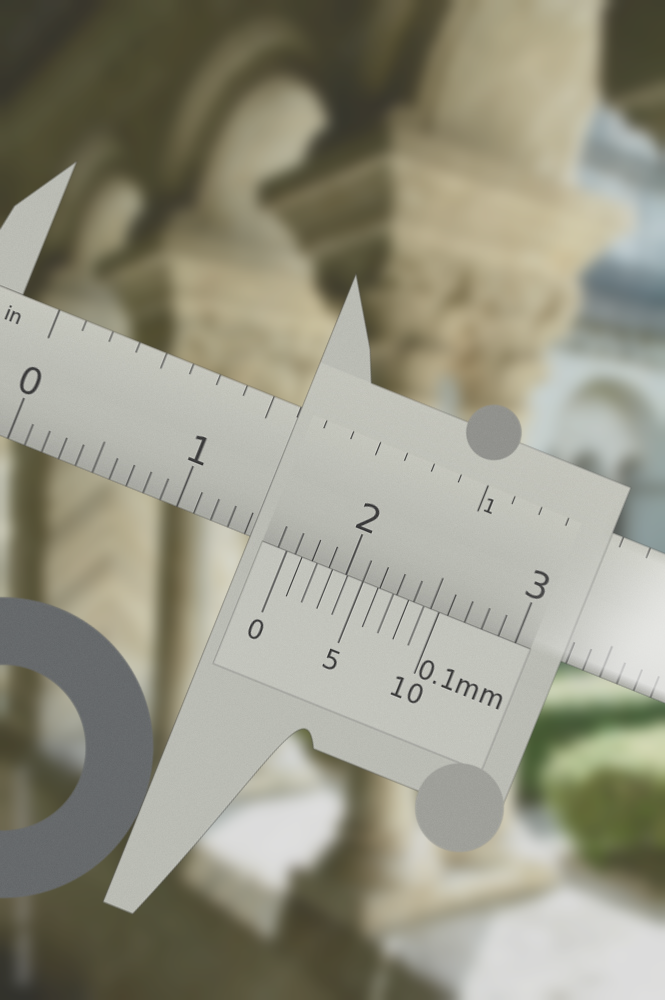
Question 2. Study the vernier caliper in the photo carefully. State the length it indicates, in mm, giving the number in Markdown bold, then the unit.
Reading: **16.5** mm
